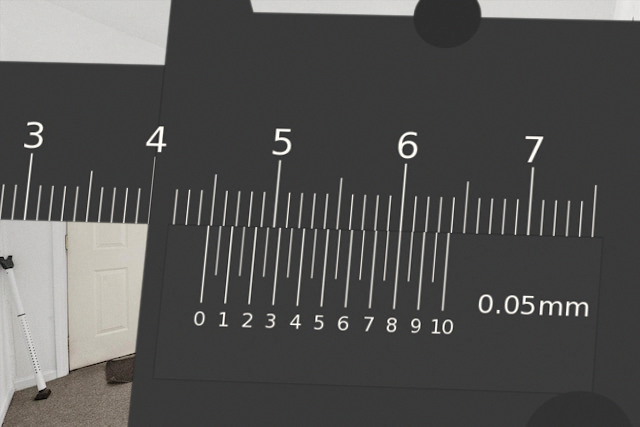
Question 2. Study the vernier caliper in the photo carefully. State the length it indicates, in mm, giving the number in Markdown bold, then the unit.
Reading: **44.8** mm
